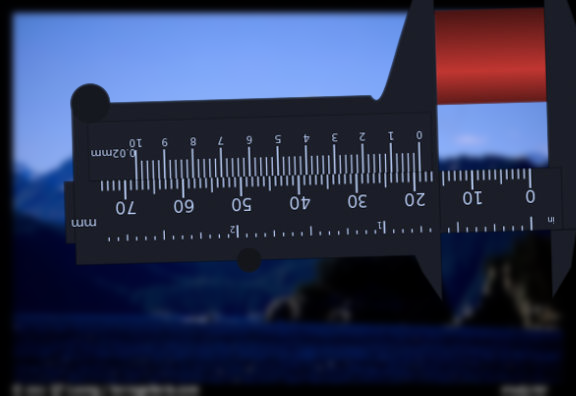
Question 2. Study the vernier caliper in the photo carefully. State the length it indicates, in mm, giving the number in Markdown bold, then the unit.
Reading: **19.0** mm
